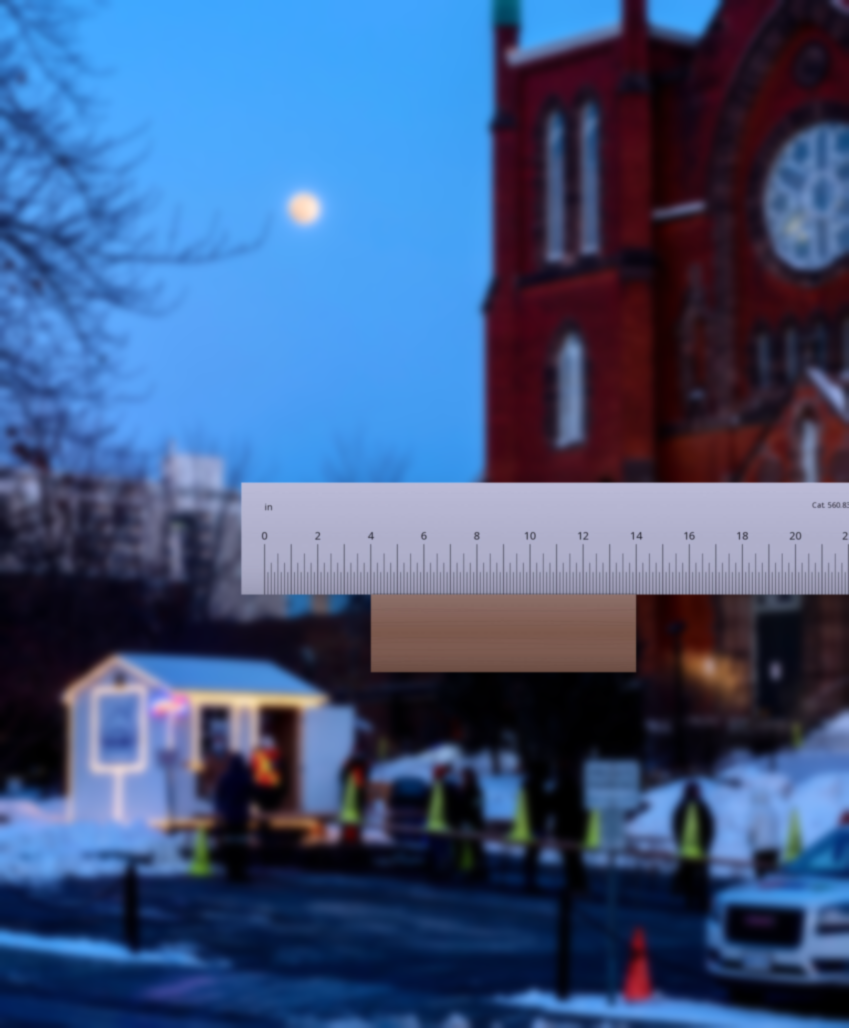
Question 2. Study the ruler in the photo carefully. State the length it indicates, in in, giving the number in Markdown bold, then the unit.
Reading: **10** in
